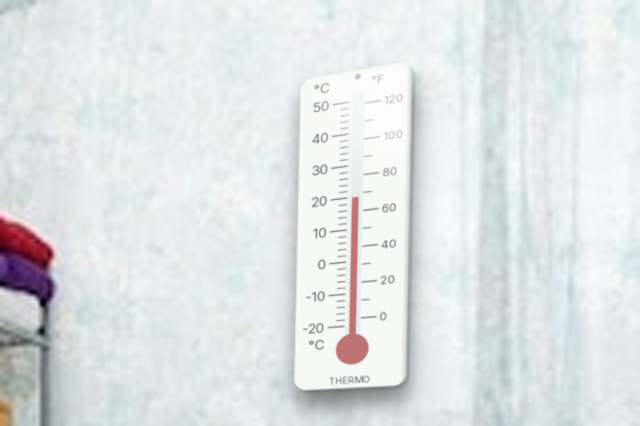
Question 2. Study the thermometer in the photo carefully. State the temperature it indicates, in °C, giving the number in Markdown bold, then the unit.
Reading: **20** °C
